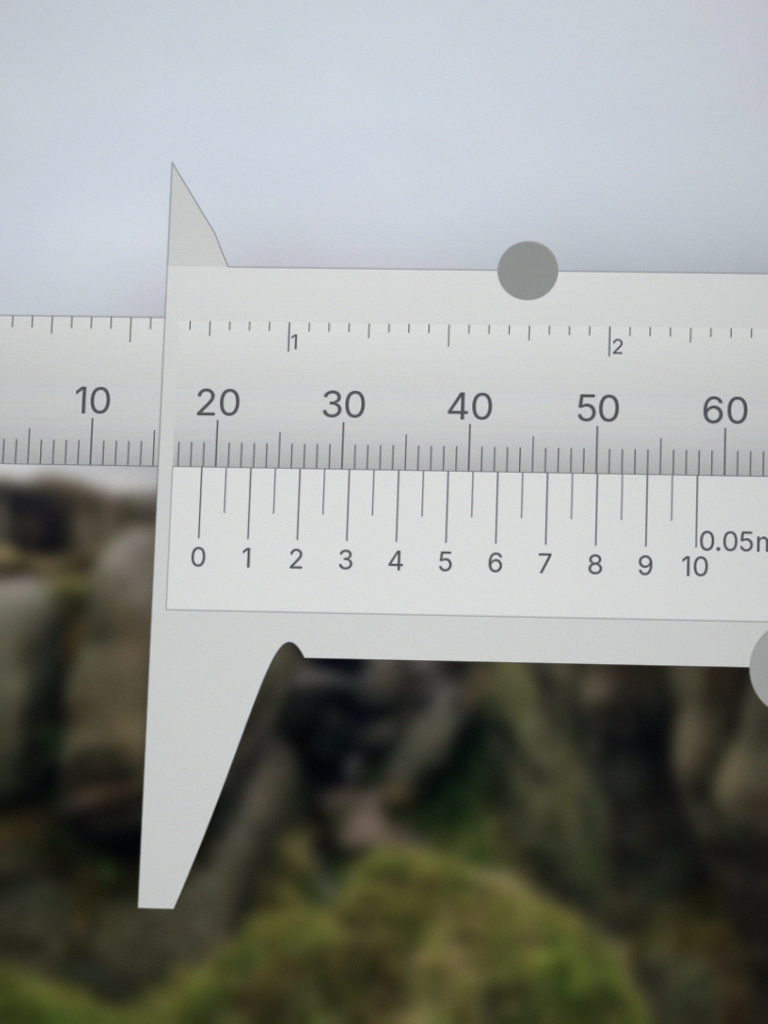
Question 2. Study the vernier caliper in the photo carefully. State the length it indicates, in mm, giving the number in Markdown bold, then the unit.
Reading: **18.9** mm
